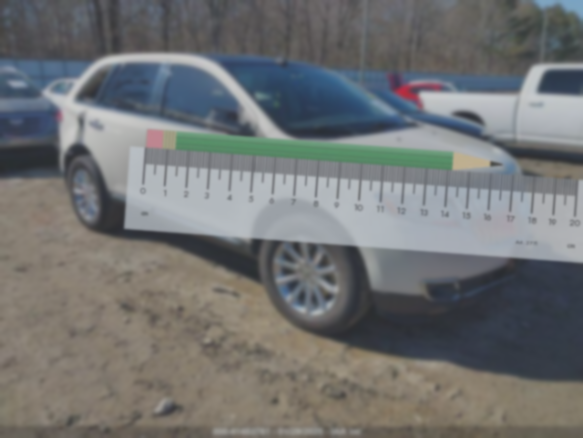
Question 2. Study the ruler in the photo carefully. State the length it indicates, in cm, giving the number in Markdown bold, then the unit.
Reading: **16.5** cm
